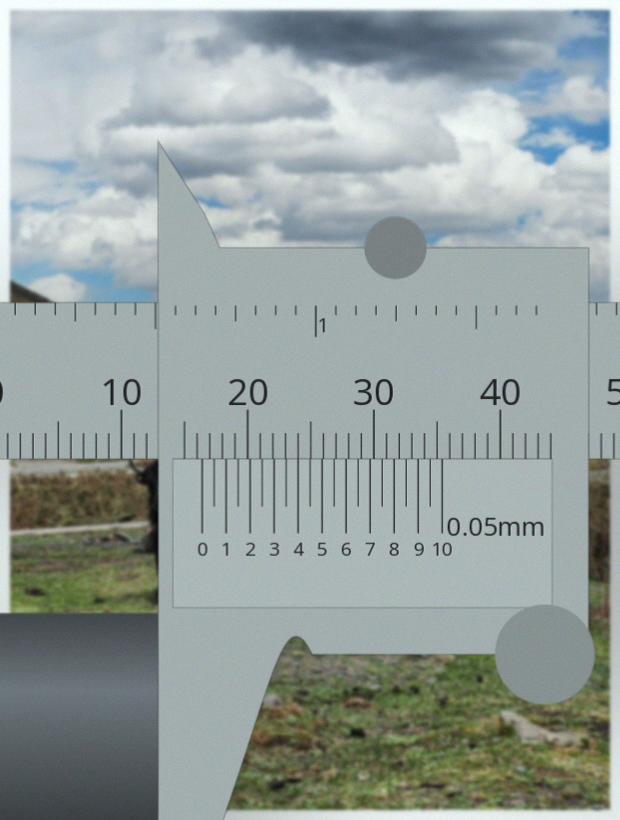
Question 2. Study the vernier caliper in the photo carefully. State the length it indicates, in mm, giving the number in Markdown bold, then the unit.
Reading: **16.4** mm
